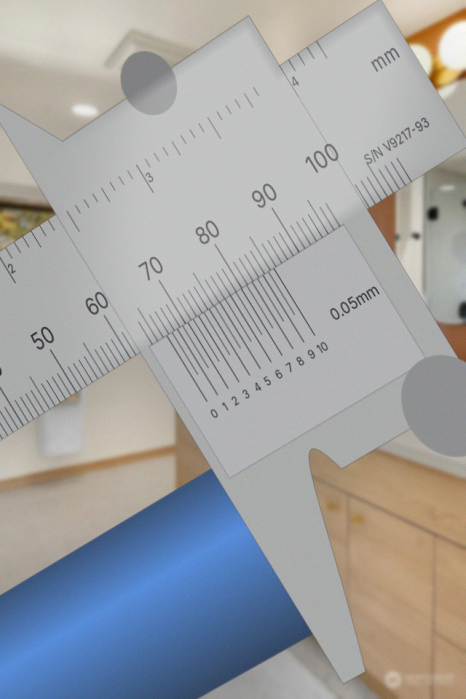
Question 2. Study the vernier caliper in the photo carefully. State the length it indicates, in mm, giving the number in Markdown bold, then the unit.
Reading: **66.6** mm
